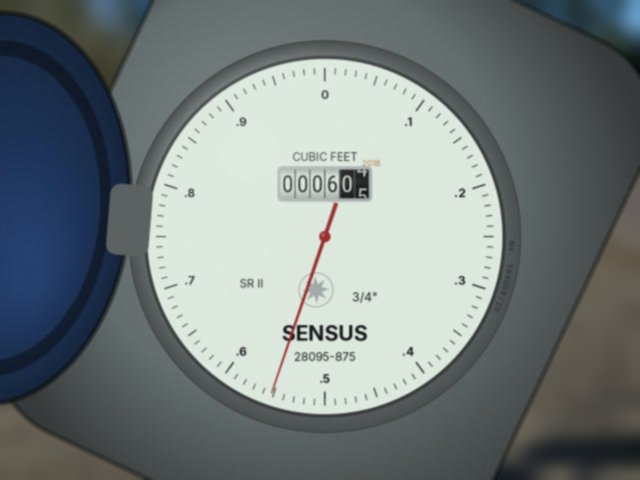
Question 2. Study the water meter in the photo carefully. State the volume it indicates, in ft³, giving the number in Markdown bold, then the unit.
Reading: **604.55** ft³
